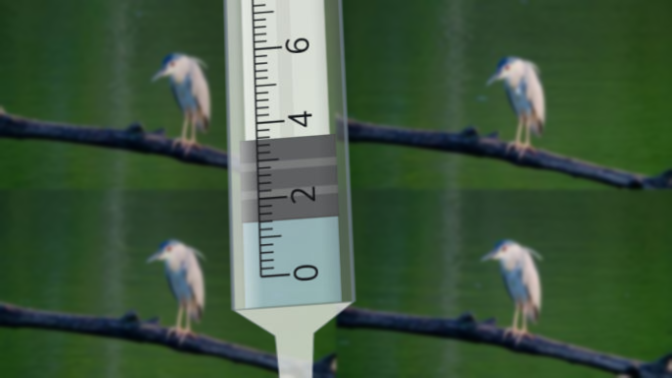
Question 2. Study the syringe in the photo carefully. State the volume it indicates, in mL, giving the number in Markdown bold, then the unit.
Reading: **1.4** mL
